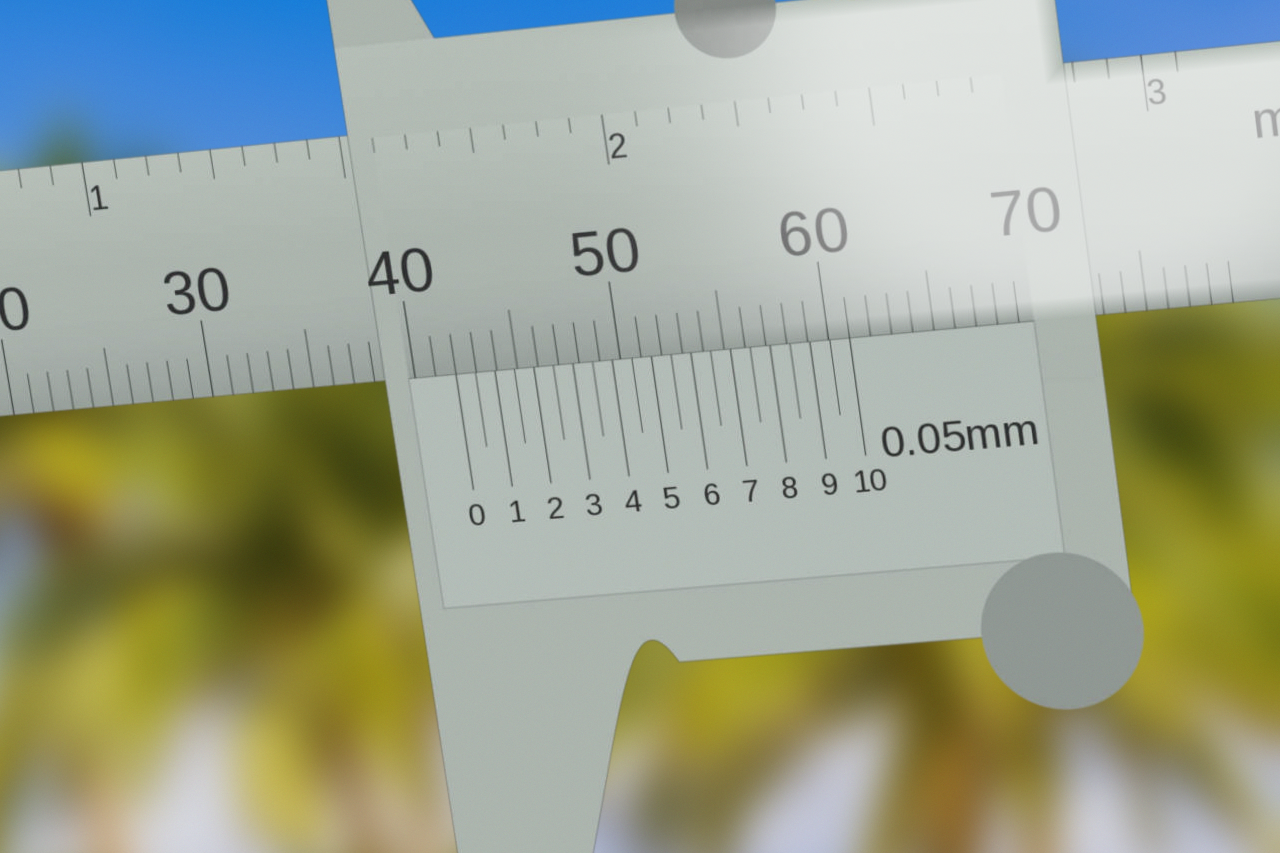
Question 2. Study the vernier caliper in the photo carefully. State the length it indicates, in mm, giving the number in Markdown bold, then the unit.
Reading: **42.0** mm
